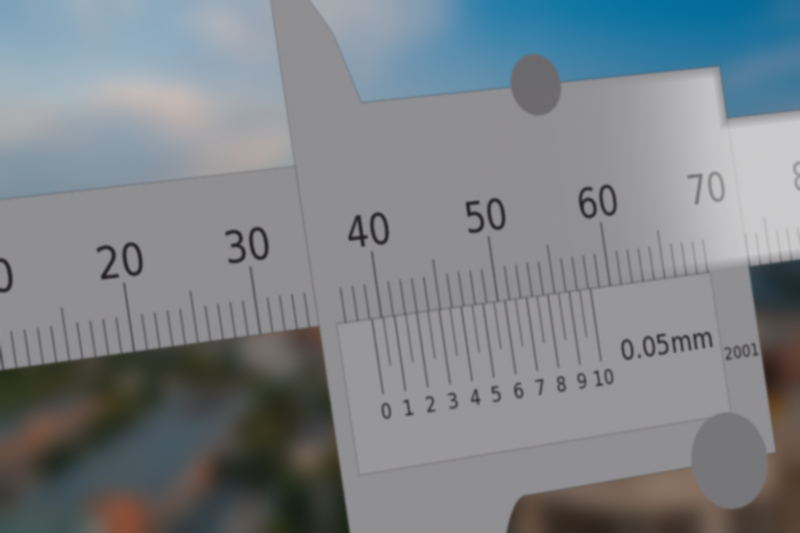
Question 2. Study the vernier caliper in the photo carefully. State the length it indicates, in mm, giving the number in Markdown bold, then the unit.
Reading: **39.2** mm
